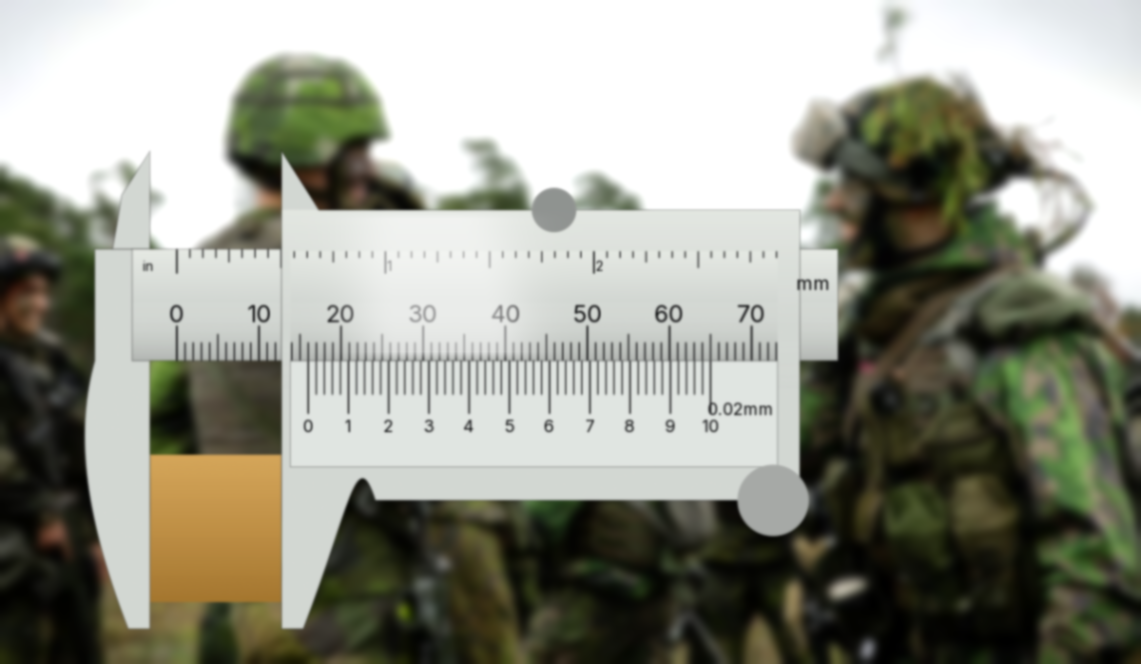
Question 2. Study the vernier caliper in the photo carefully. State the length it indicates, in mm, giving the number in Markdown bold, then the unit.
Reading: **16.0** mm
